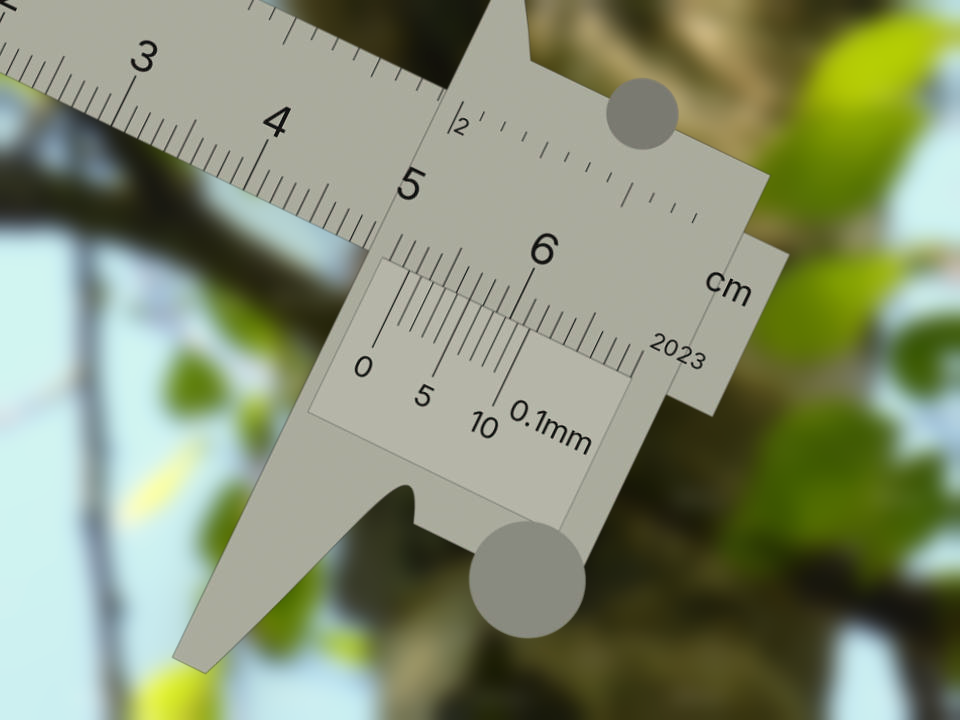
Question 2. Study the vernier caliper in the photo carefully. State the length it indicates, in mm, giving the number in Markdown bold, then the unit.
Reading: **52.5** mm
